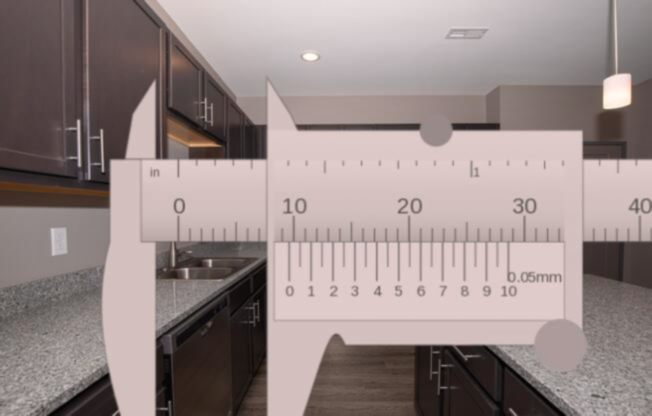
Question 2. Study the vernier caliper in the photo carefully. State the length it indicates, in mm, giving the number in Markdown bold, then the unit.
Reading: **9.6** mm
